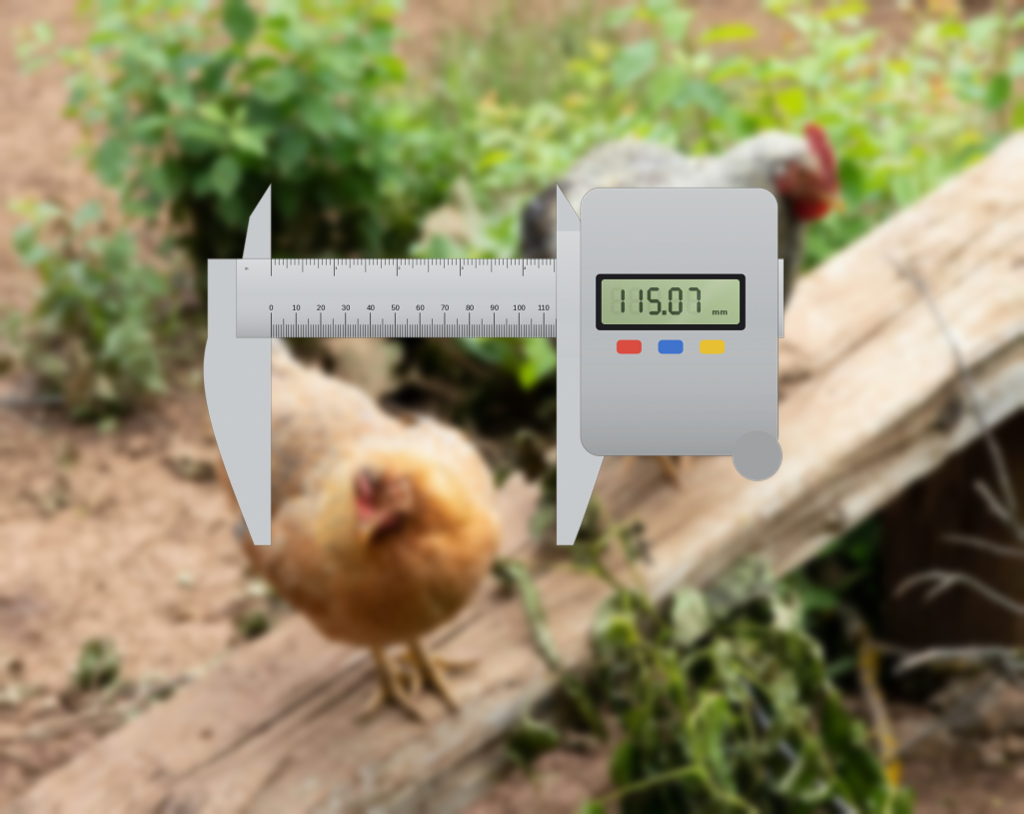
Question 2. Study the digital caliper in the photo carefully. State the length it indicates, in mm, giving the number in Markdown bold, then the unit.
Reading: **115.07** mm
